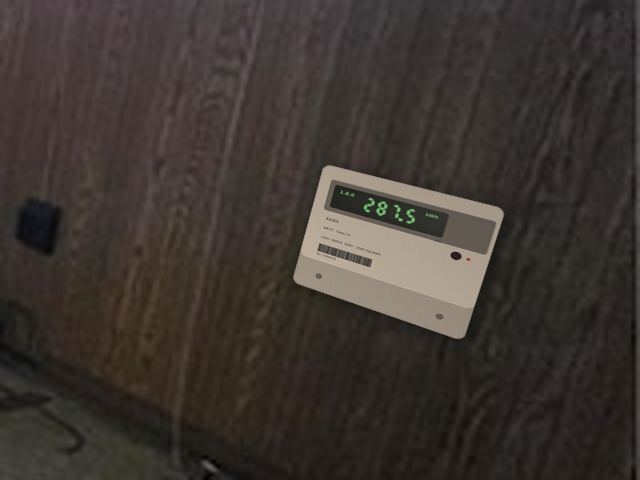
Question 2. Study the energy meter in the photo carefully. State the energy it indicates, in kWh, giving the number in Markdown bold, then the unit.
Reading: **287.5** kWh
